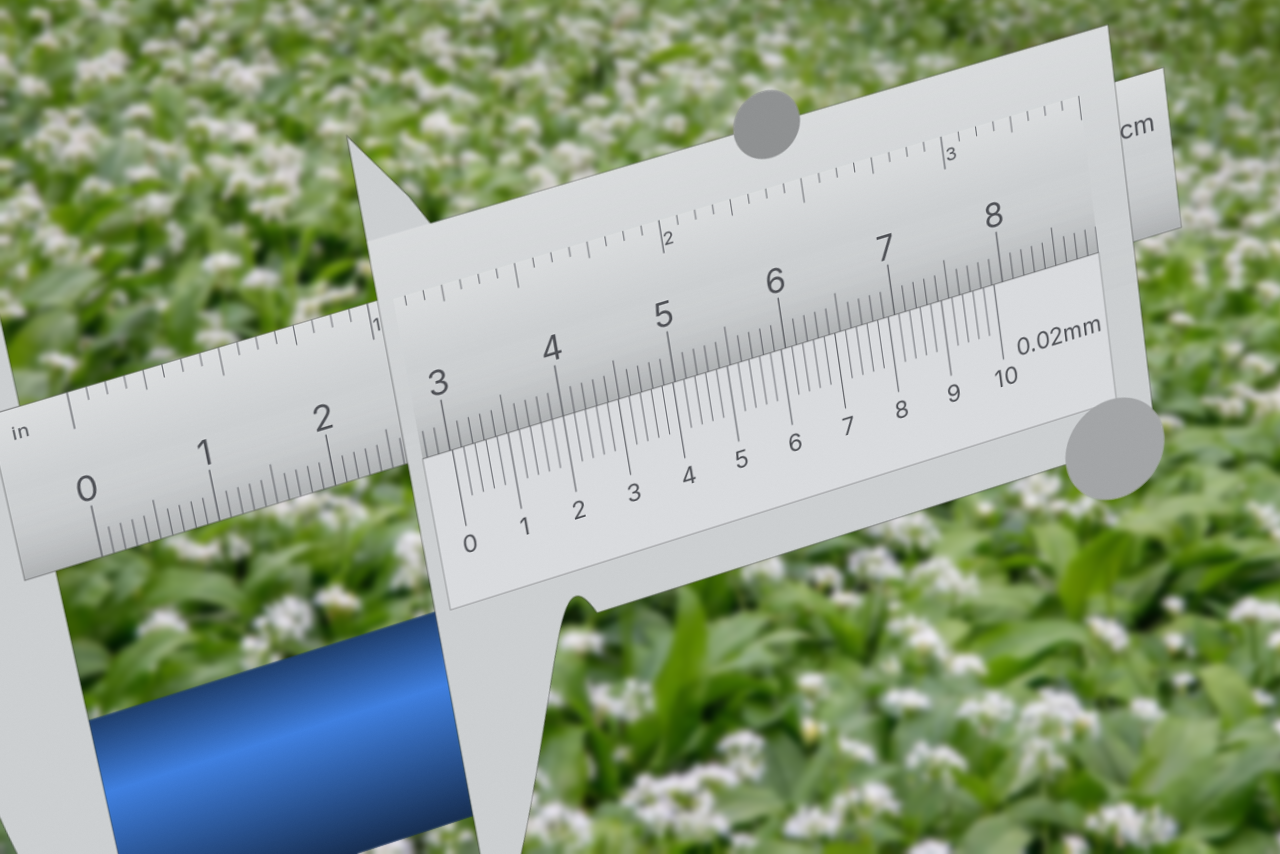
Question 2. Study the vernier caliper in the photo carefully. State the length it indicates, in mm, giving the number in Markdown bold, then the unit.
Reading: **30.2** mm
